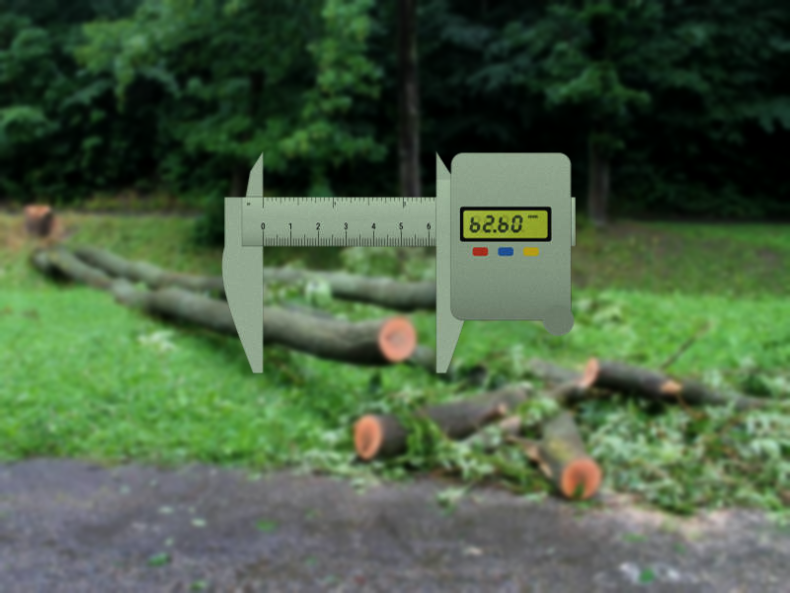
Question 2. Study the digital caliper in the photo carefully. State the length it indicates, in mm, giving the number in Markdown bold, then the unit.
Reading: **62.60** mm
